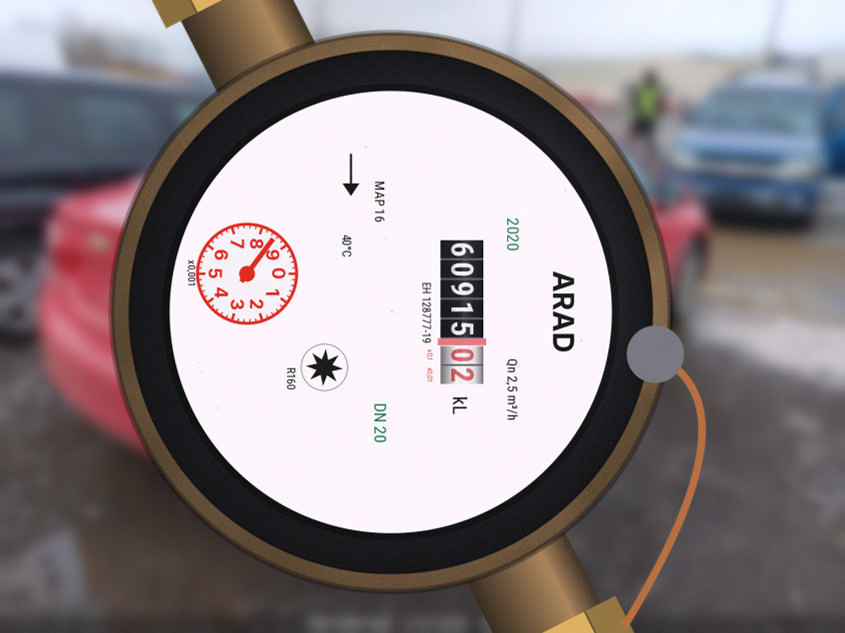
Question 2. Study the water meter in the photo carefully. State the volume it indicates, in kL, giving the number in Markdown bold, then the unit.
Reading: **60915.028** kL
